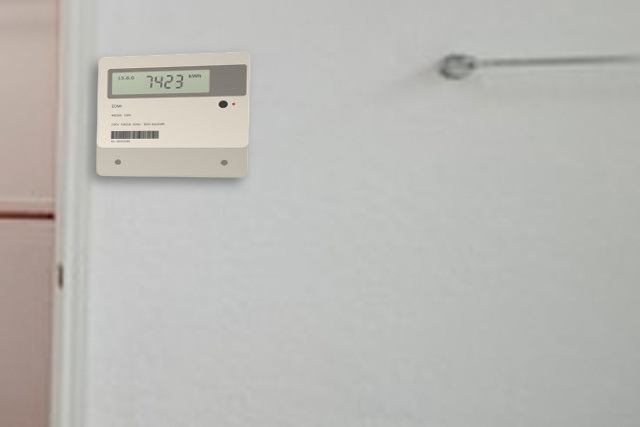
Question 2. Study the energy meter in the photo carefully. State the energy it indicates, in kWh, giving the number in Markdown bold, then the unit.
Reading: **7423** kWh
